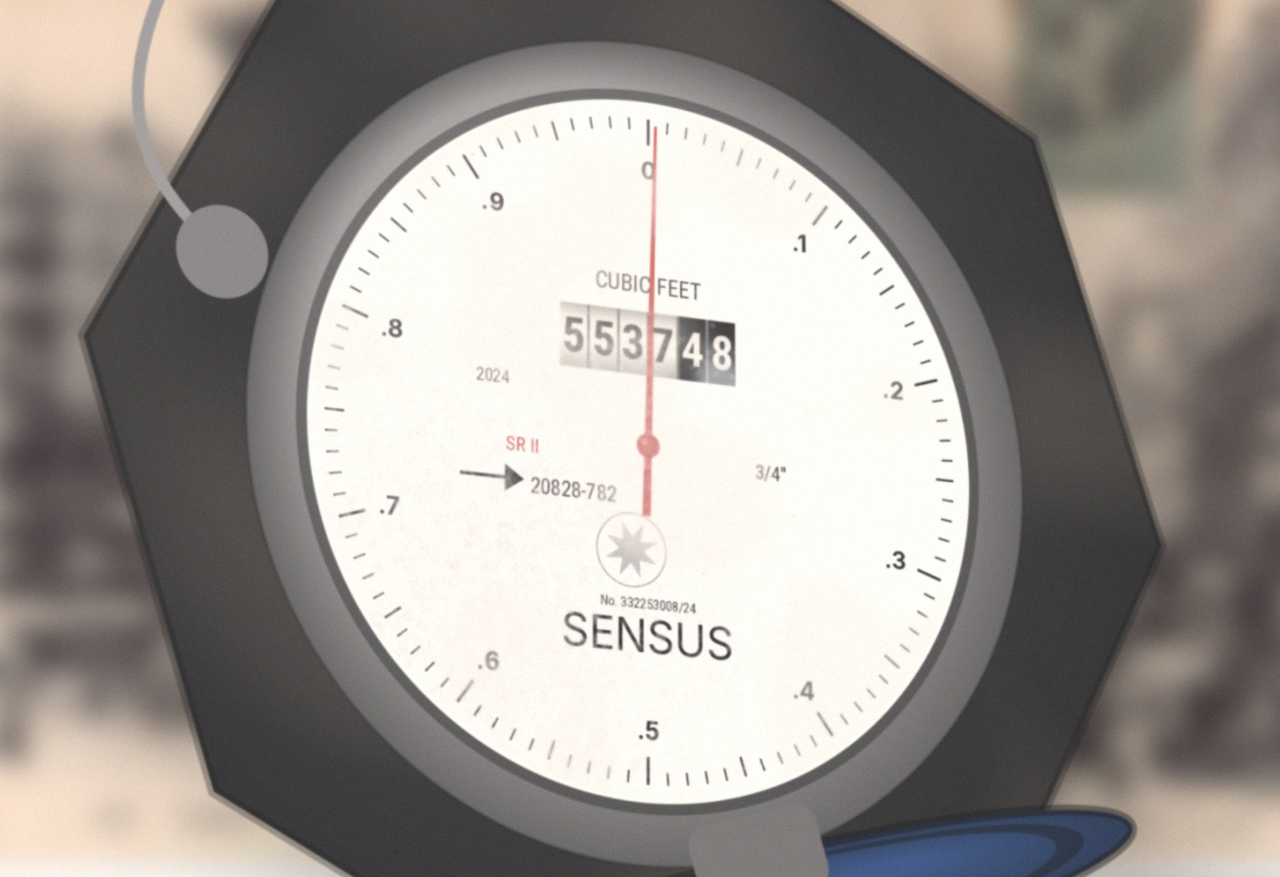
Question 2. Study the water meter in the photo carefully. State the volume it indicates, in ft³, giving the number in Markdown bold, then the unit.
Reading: **553748.00** ft³
